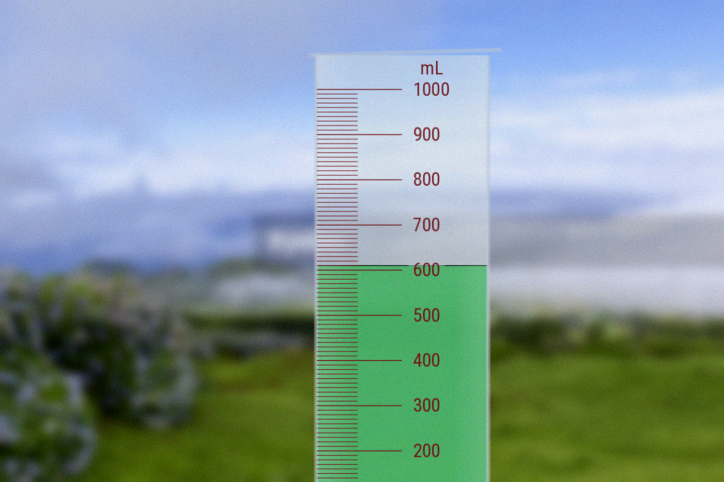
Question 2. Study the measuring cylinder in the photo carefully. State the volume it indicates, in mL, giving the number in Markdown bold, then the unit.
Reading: **610** mL
